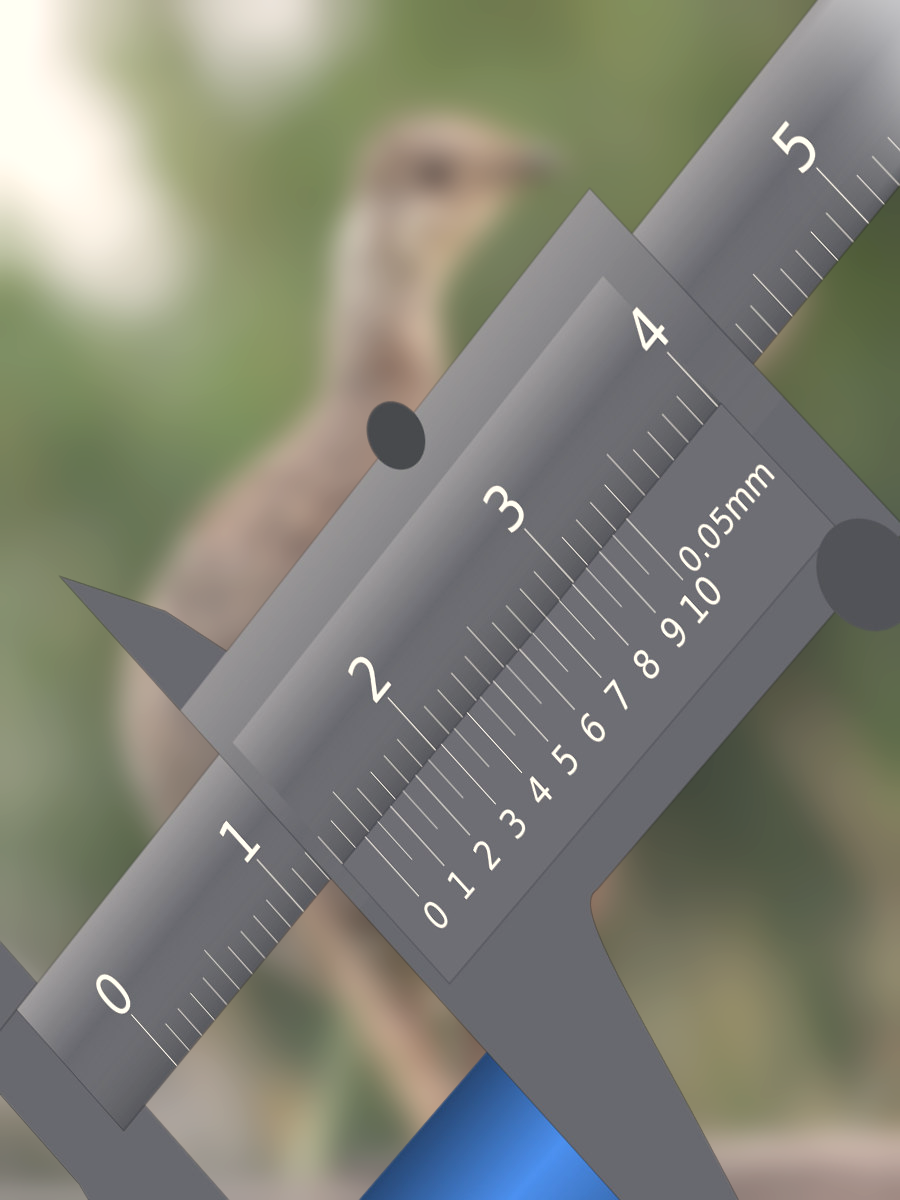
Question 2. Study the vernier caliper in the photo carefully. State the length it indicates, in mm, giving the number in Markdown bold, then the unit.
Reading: **14.7** mm
